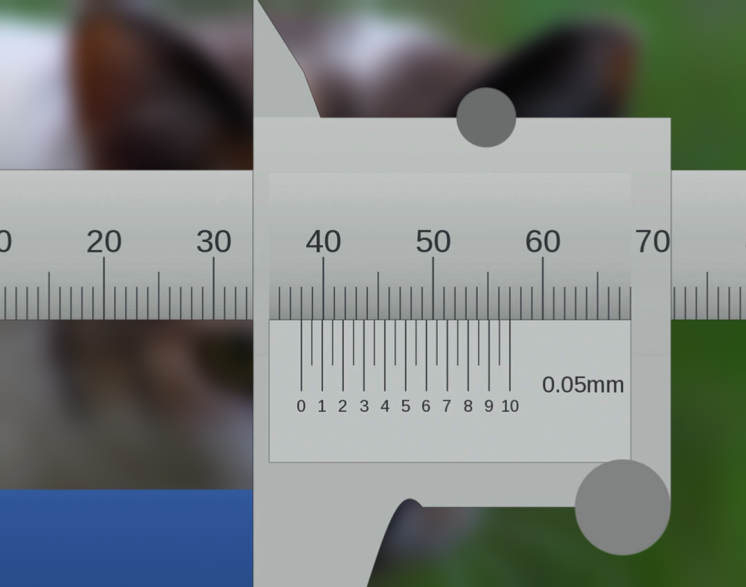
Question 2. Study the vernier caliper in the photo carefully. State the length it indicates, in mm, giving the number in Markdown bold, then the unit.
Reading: **38.0** mm
